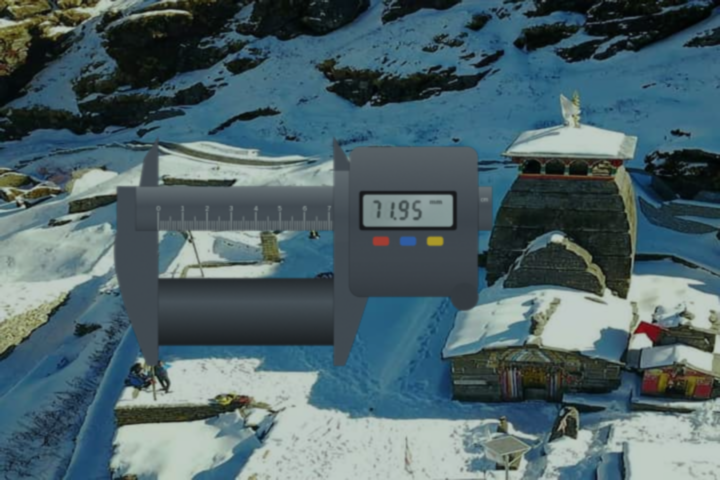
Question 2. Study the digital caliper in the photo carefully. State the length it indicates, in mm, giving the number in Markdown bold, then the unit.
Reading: **71.95** mm
